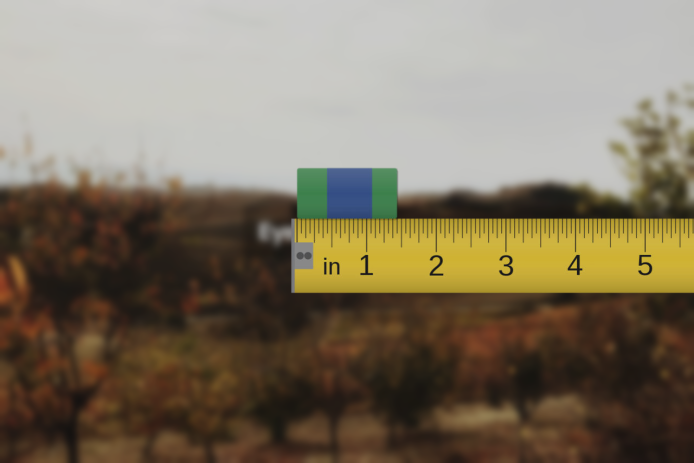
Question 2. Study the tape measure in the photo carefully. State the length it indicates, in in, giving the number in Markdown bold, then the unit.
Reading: **1.4375** in
